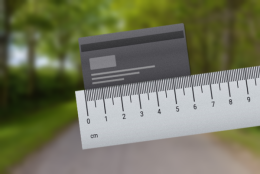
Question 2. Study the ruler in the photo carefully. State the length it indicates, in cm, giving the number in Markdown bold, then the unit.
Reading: **6** cm
